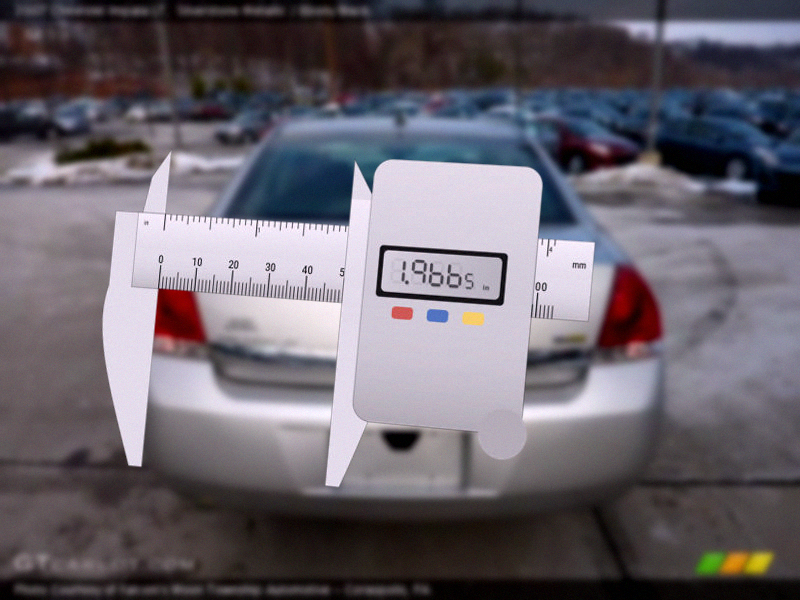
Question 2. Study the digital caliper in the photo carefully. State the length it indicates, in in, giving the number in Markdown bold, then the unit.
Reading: **1.9665** in
